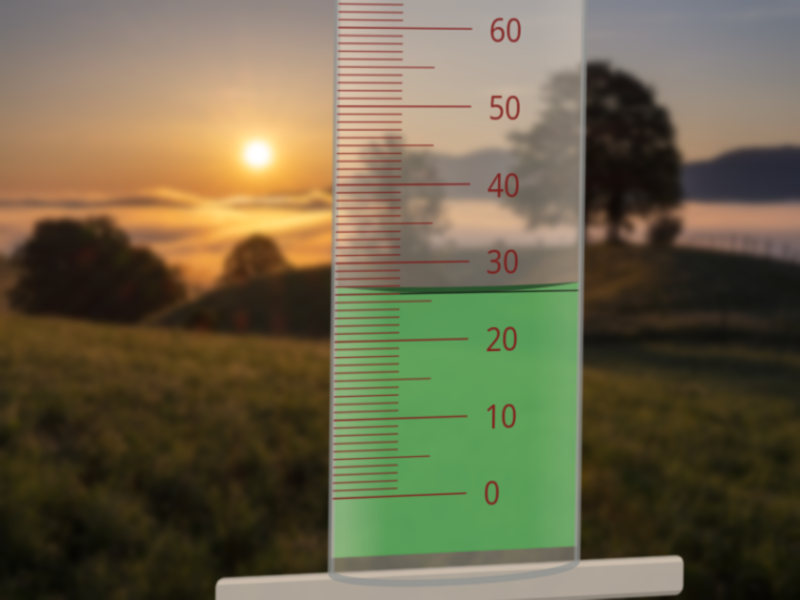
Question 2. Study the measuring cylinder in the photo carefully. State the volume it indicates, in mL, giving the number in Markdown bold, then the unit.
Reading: **26** mL
